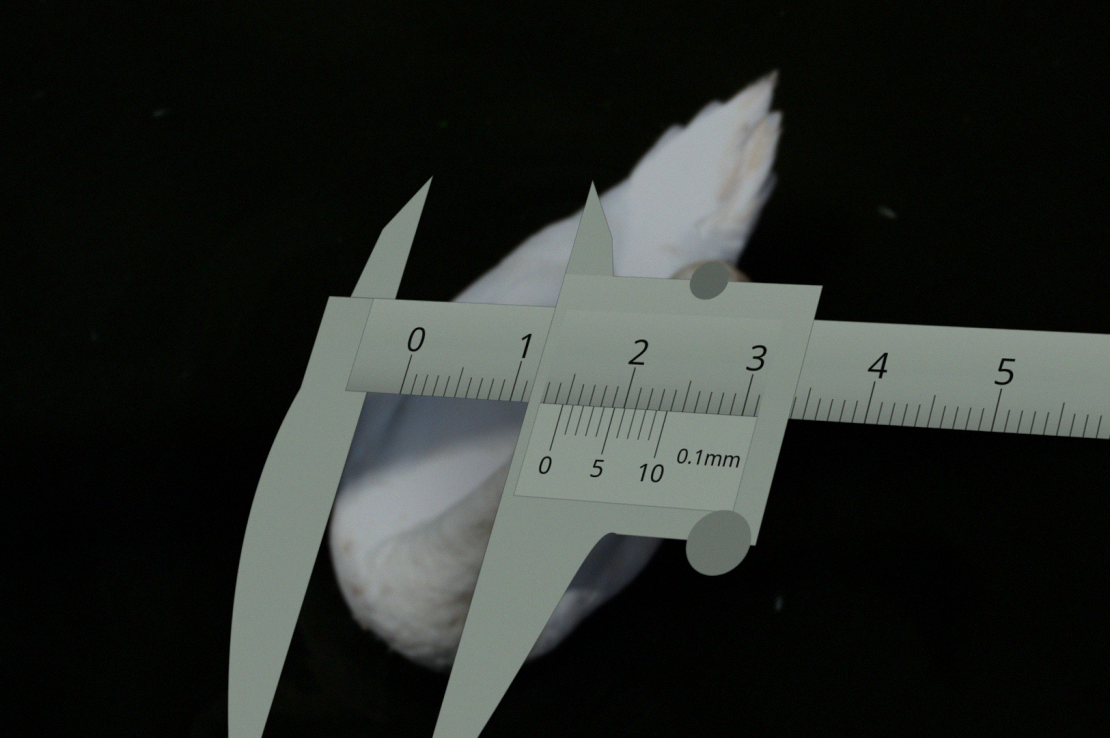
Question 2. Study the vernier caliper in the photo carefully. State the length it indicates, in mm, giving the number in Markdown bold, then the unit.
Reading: **14.7** mm
